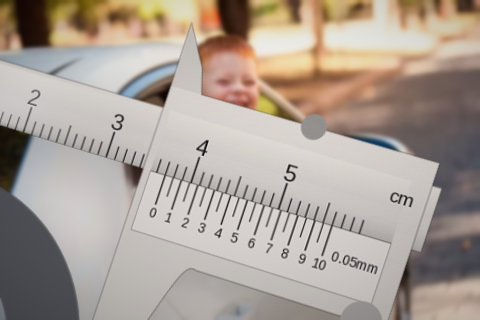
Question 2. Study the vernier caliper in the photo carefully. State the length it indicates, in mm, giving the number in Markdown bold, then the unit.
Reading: **37.0** mm
